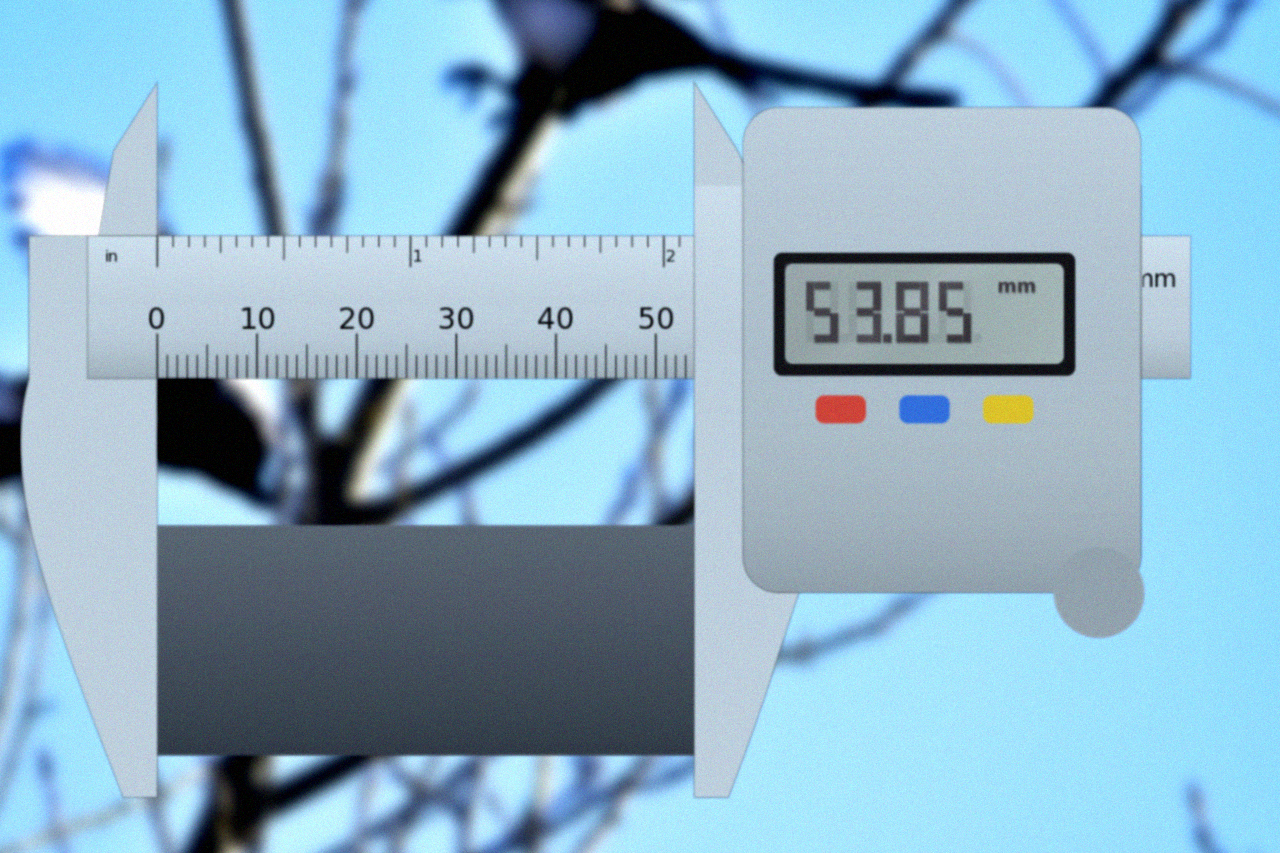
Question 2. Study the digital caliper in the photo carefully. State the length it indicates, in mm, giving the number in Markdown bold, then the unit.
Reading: **53.85** mm
